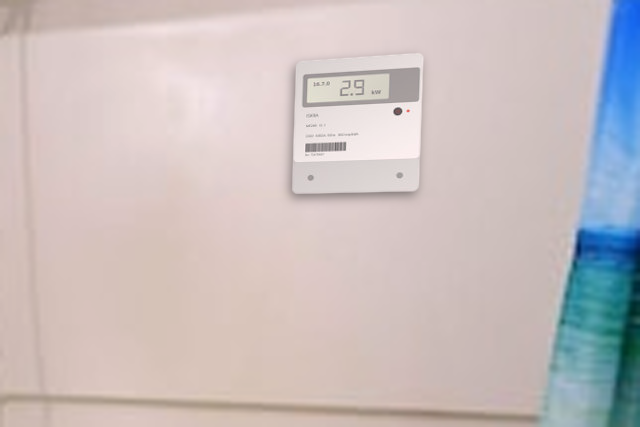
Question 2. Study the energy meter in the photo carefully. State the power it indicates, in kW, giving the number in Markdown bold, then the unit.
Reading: **2.9** kW
